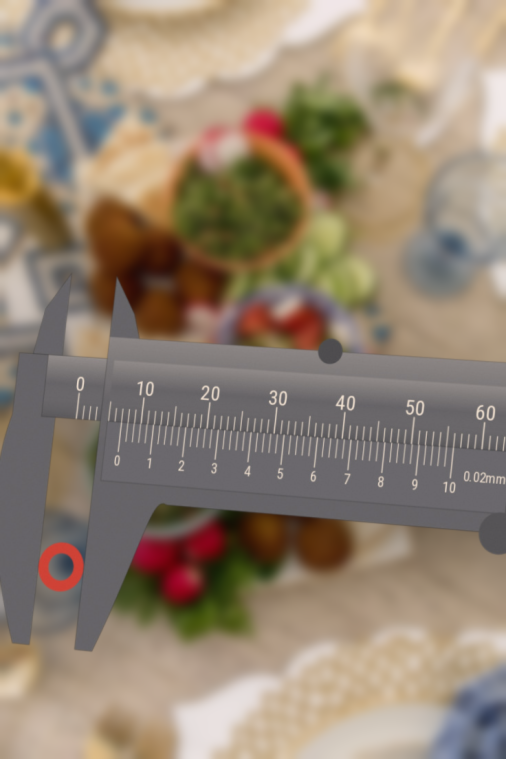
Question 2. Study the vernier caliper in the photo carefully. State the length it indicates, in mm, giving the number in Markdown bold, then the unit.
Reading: **7.0** mm
